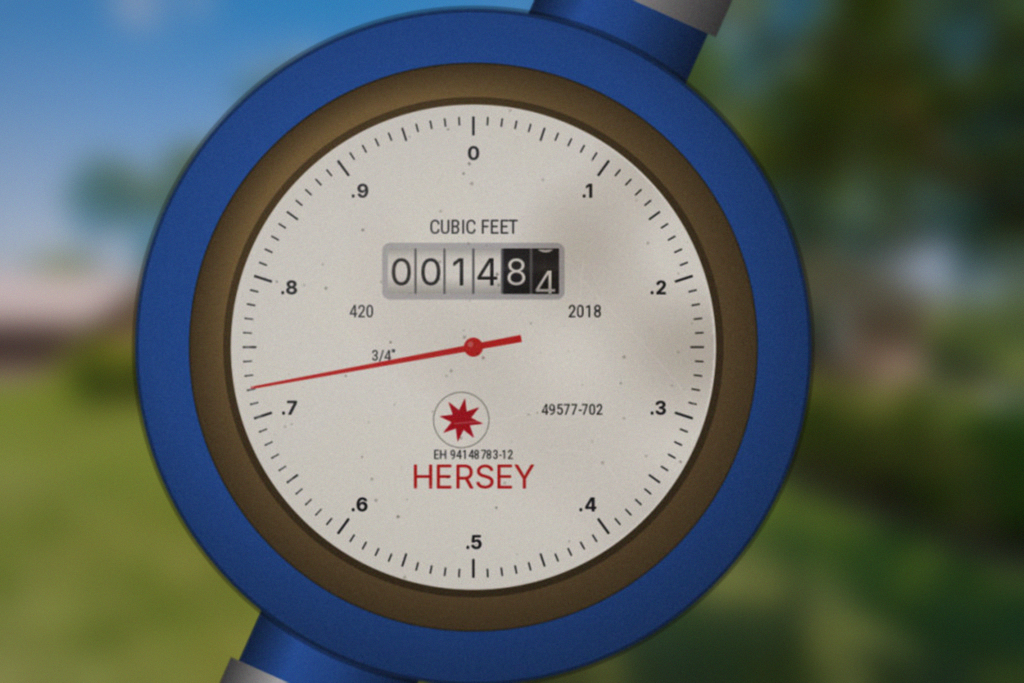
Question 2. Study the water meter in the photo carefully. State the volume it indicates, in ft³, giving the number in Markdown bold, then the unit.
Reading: **1483.72** ft³
